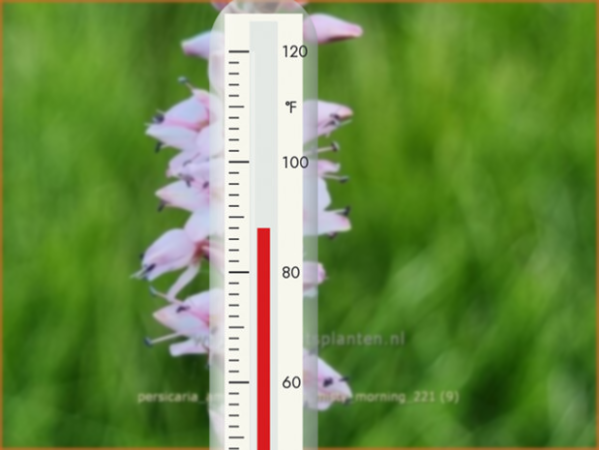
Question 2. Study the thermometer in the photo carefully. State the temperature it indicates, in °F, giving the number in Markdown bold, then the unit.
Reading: **88** °F
